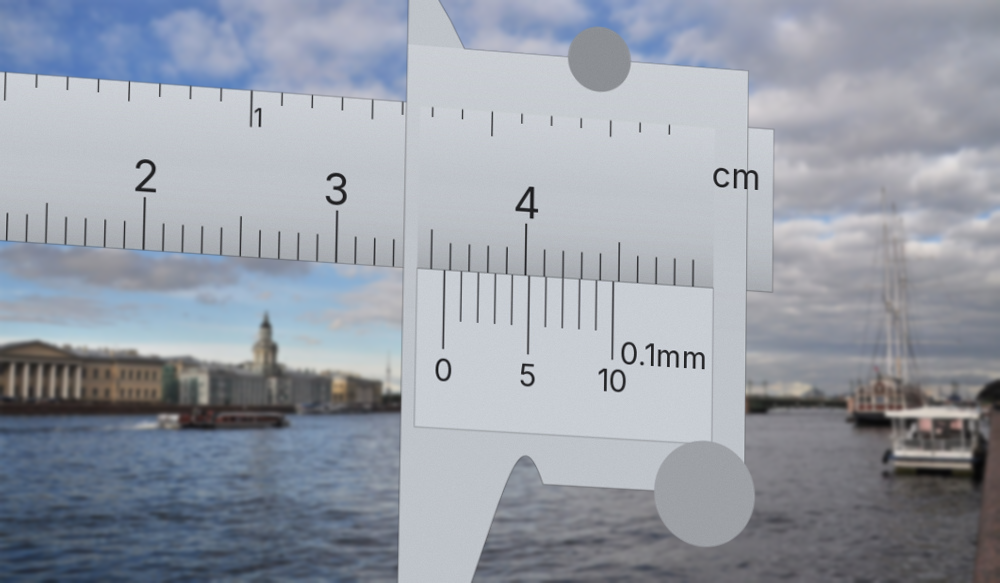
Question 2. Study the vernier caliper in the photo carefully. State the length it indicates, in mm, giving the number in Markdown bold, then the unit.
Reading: **35.7** mm
